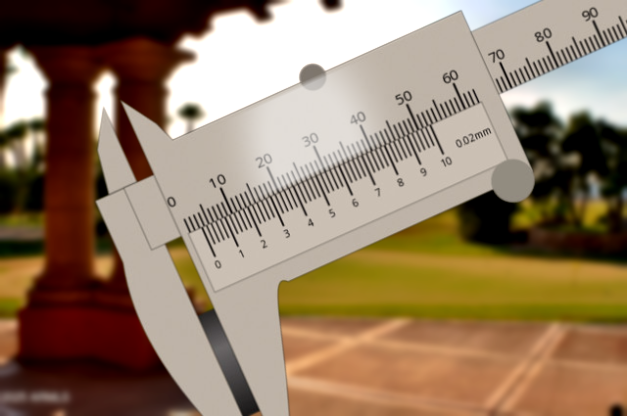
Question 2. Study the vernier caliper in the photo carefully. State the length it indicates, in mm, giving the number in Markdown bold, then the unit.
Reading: **3.5** mm
